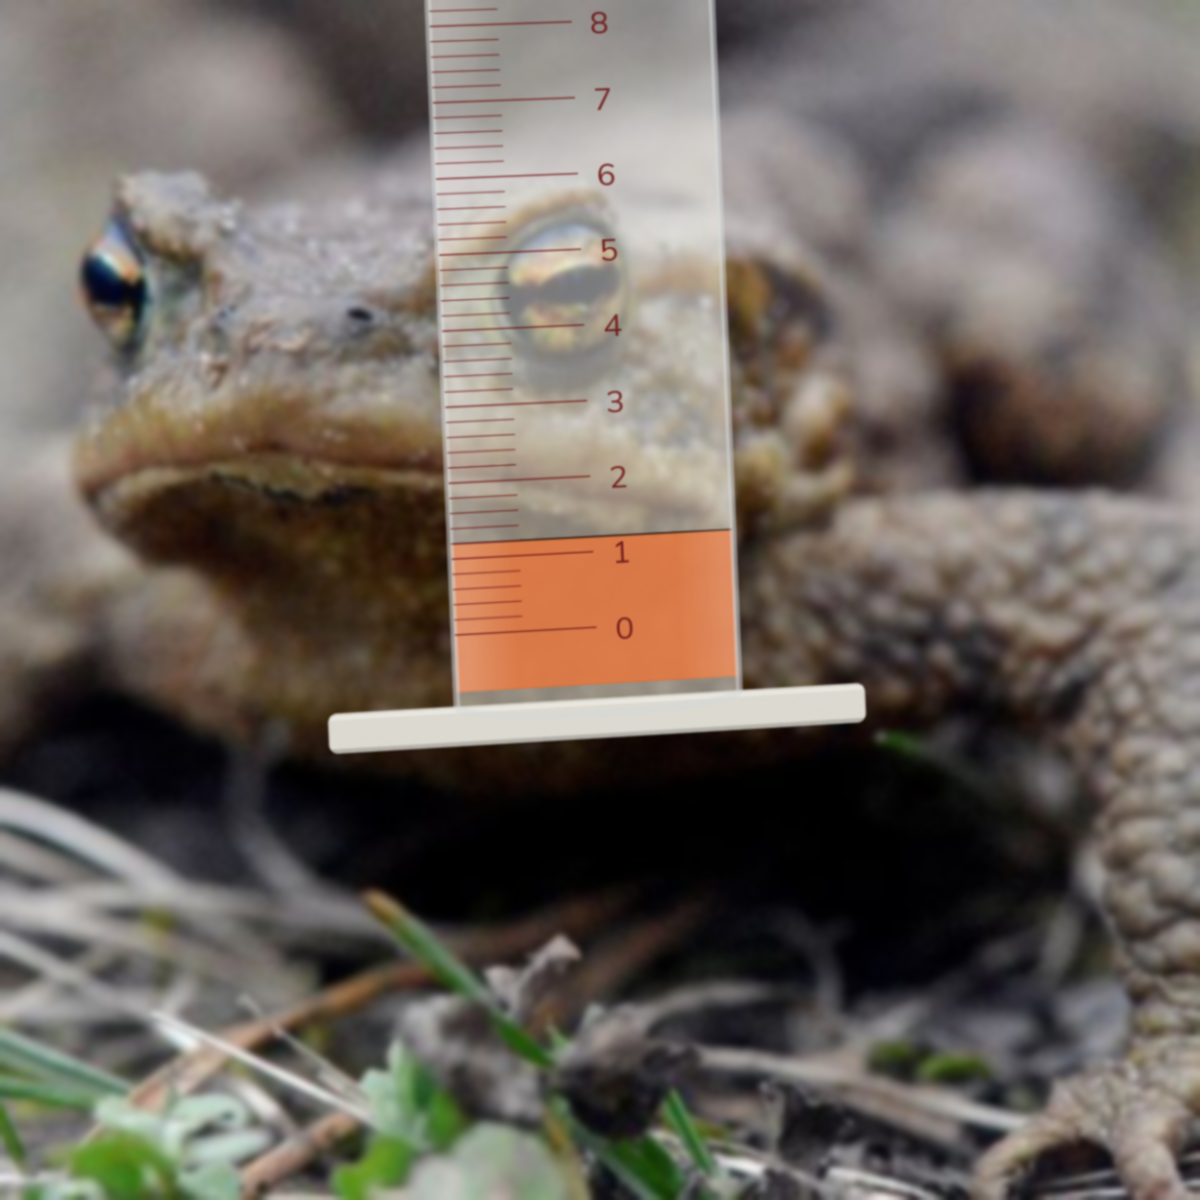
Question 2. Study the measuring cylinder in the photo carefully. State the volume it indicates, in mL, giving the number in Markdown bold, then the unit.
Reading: **1.2** mL
